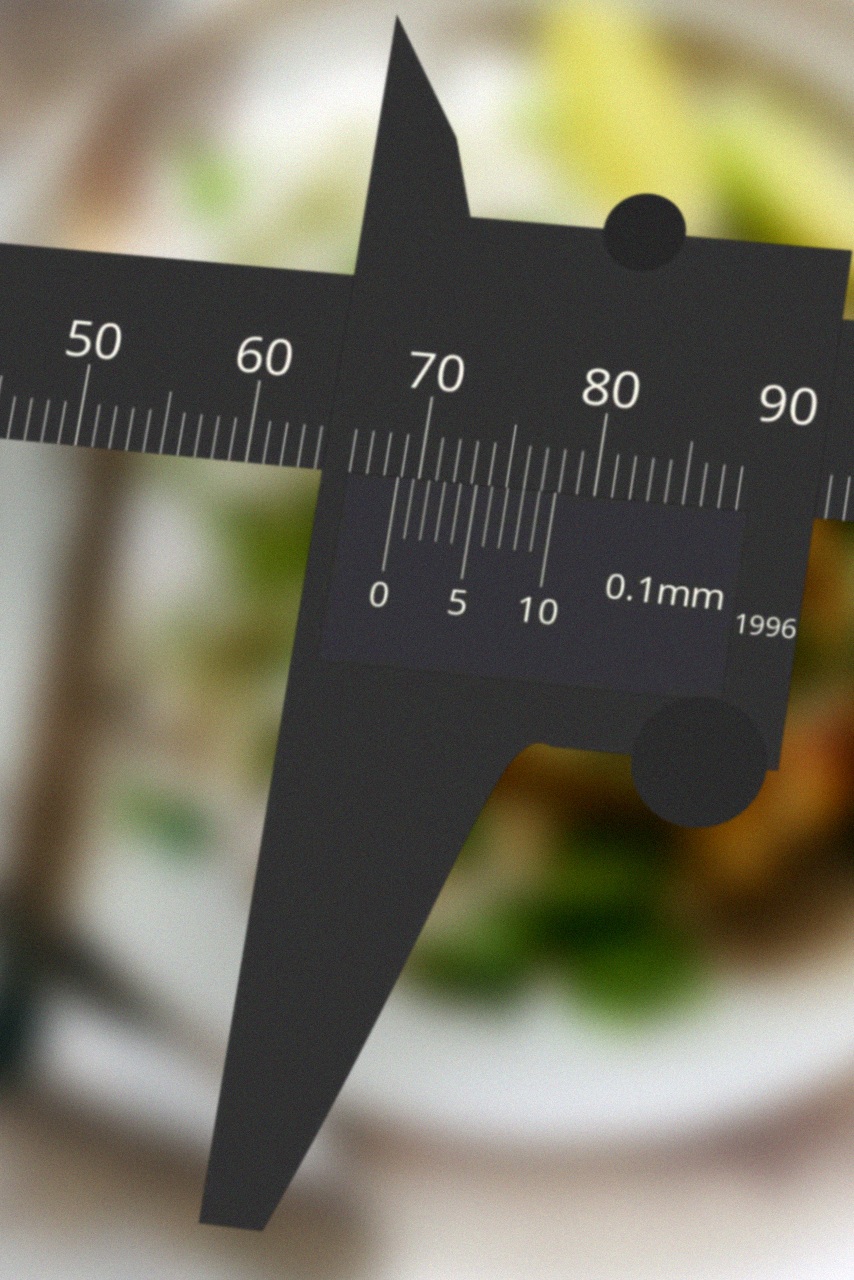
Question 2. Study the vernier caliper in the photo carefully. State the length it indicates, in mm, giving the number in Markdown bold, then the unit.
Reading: **68.8** mm
